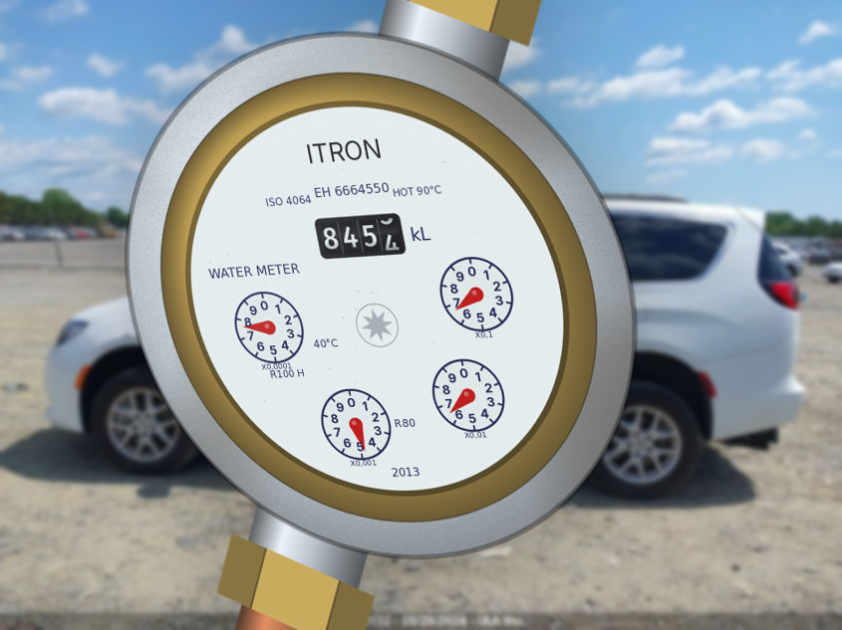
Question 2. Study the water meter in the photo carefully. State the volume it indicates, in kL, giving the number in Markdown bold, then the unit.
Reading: **8453.6647** kL
